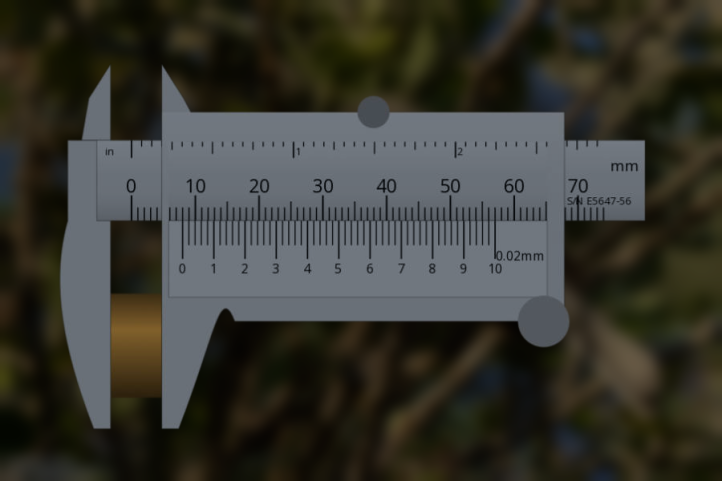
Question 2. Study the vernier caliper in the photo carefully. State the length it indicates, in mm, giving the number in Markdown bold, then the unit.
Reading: **8.0** mm
